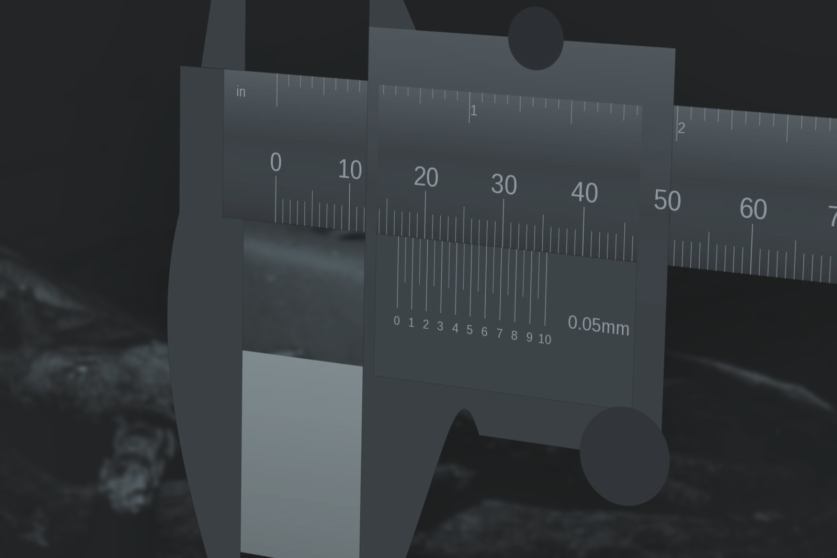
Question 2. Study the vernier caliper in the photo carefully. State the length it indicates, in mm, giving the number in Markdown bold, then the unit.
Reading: **16.6** mm
